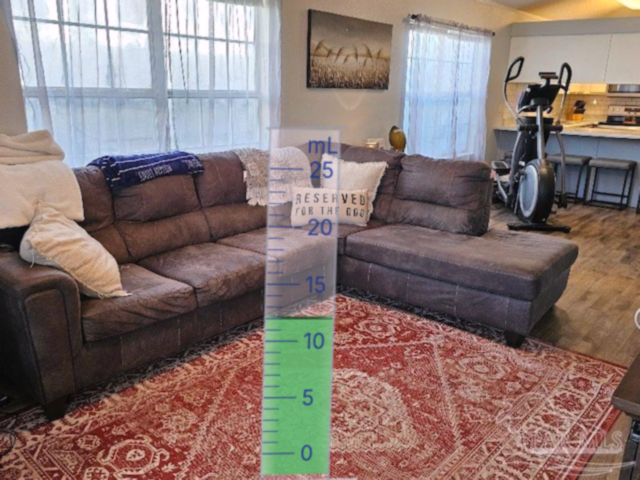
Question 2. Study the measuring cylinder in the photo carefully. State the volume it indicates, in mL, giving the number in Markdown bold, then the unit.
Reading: **12** mL
